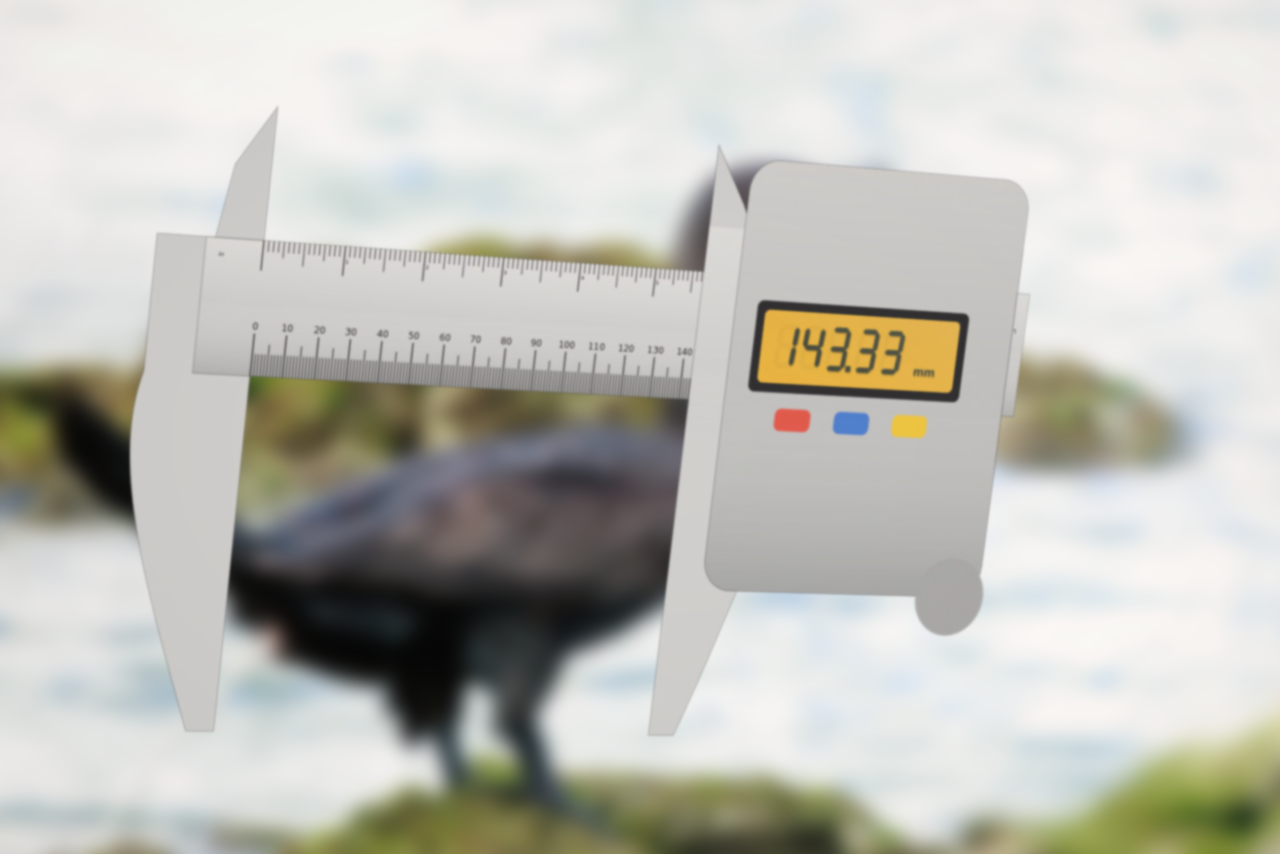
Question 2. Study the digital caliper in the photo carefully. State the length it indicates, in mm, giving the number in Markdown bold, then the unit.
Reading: **143.33** mm
